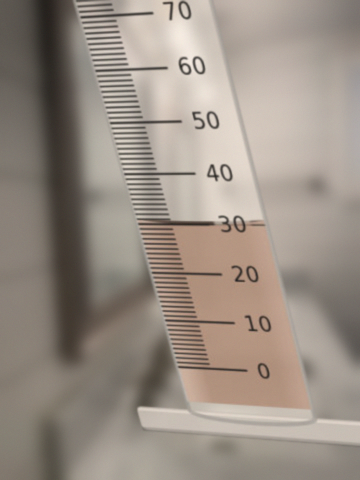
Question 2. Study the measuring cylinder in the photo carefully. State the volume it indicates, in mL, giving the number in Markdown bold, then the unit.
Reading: **30** mL
